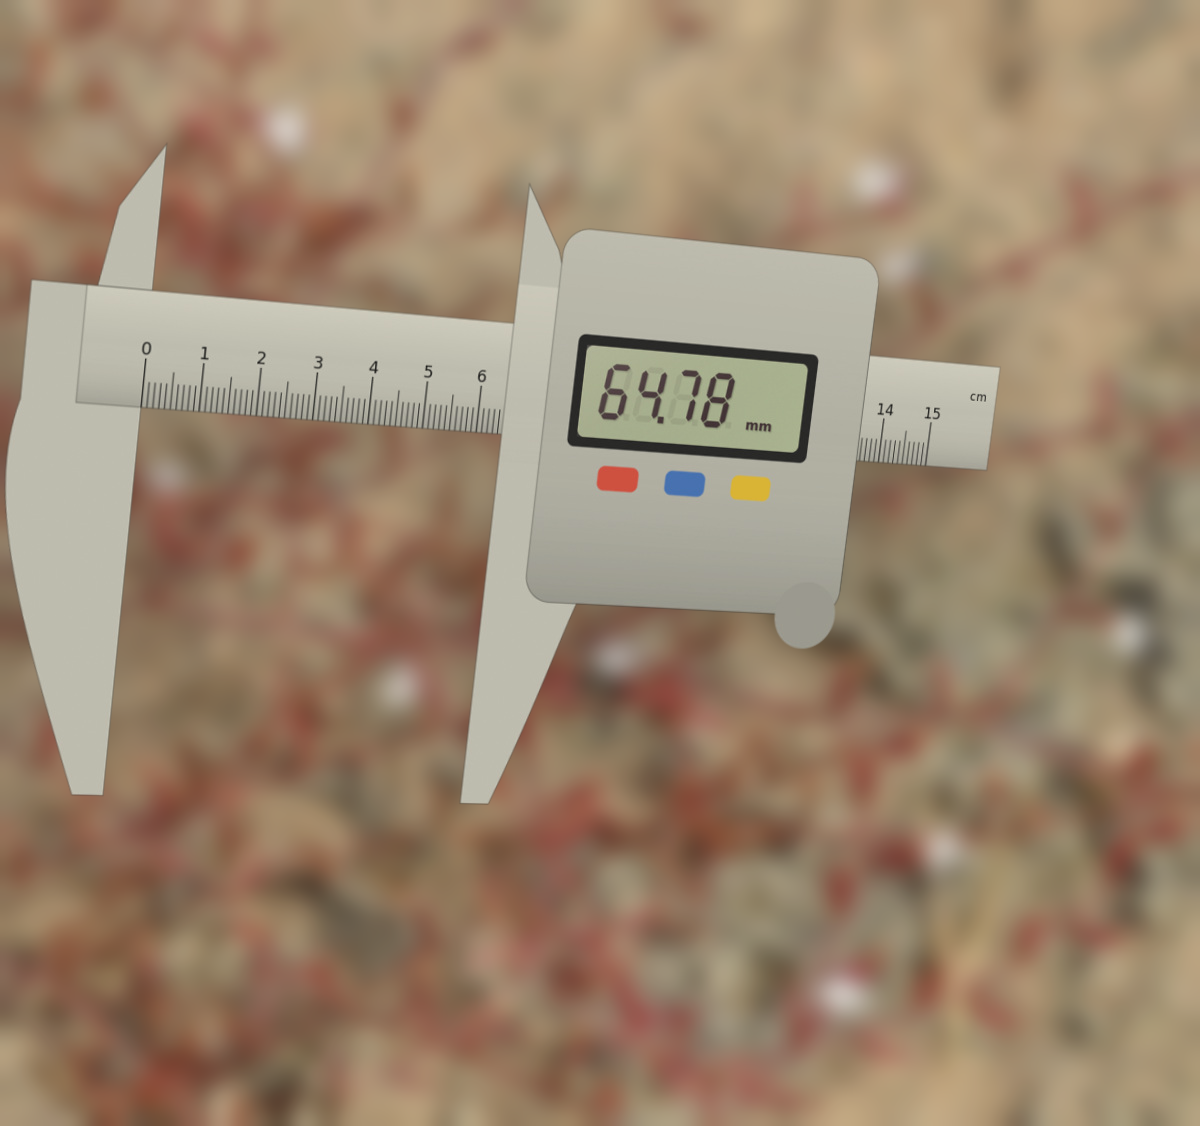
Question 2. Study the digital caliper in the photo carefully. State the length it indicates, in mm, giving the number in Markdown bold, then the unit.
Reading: **64.78** mm
